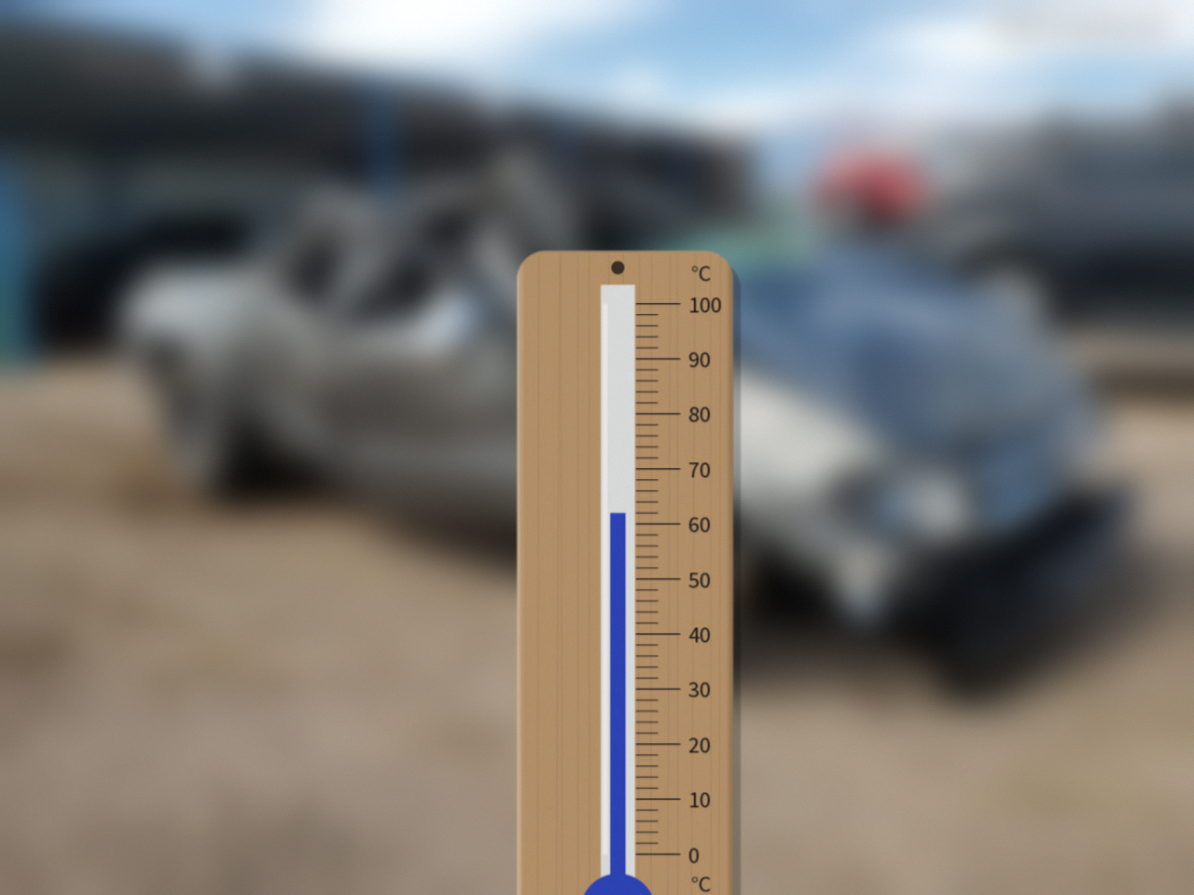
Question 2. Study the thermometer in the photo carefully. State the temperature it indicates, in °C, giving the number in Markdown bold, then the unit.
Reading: **62** °C
